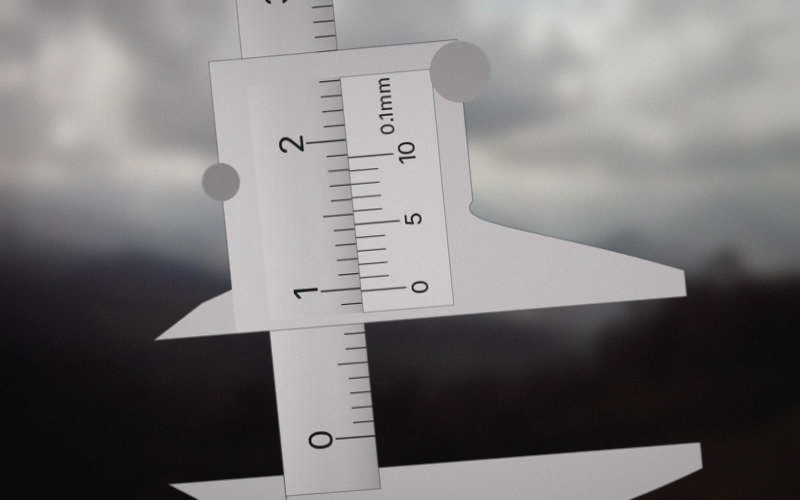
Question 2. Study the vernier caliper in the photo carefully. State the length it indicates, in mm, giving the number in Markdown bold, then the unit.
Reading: **9.8** mm
